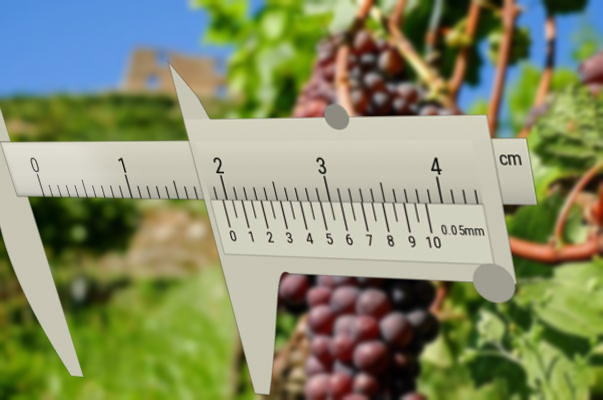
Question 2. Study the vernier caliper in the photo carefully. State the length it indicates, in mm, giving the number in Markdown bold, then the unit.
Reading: **19.6** mm
